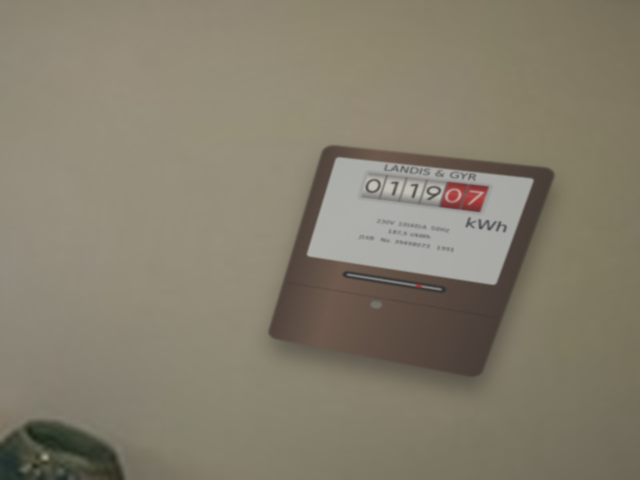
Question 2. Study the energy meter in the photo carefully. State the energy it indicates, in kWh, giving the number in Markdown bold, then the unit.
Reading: **119.07** kWh
